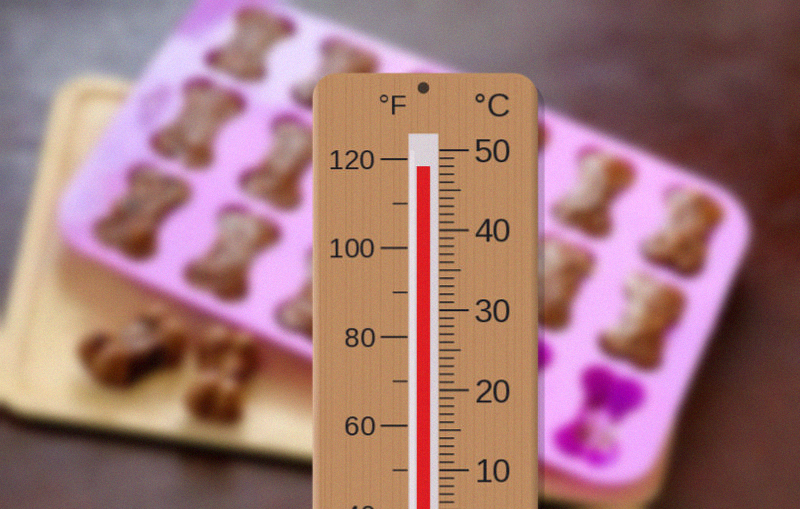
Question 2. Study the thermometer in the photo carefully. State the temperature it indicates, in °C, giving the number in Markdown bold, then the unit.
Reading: **48** °C
